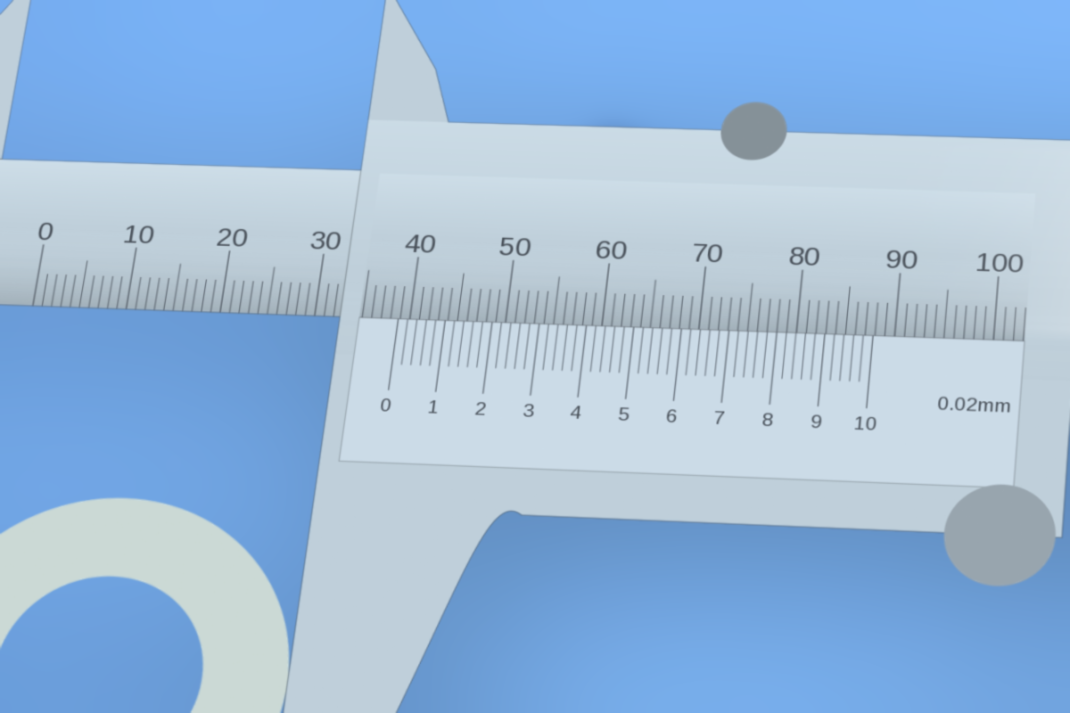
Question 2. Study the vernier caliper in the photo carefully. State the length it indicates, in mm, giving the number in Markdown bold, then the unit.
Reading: **38.8** mm
